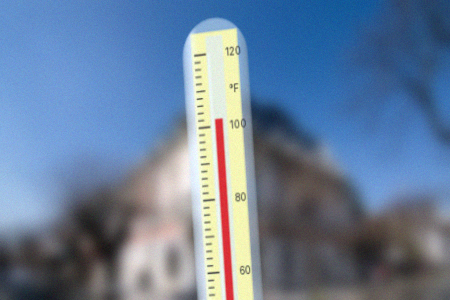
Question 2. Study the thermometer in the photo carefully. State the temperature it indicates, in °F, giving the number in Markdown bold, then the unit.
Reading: **102** °F
